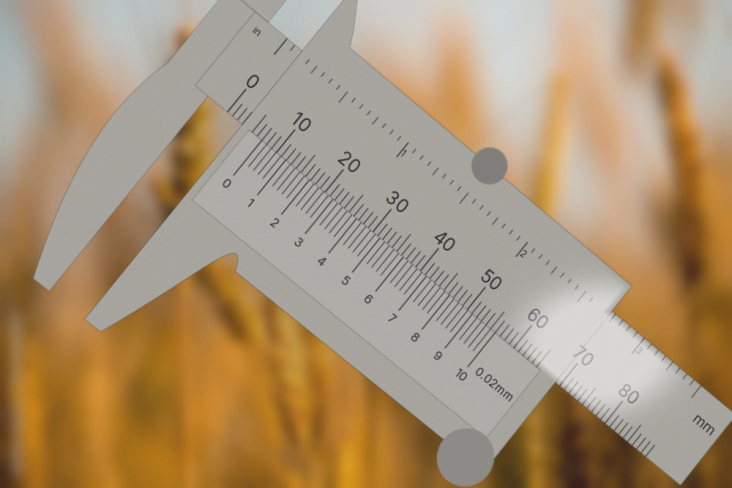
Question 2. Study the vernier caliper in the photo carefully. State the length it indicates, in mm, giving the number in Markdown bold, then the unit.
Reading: **7.0** mm
